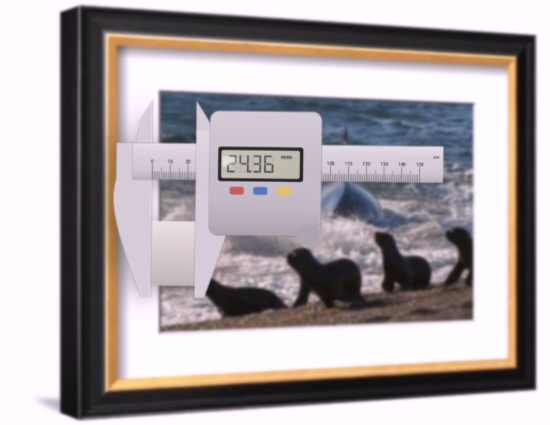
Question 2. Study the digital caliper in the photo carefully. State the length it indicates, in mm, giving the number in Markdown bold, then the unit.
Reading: **24.36** mm
